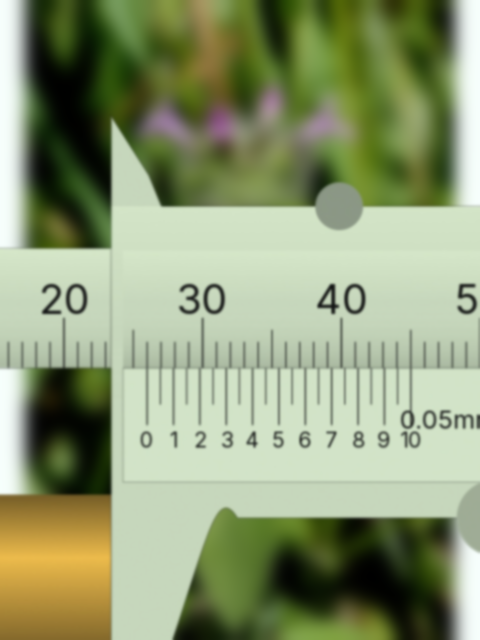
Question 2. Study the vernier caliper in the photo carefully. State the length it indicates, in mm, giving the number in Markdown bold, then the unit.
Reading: **26.0** mm
